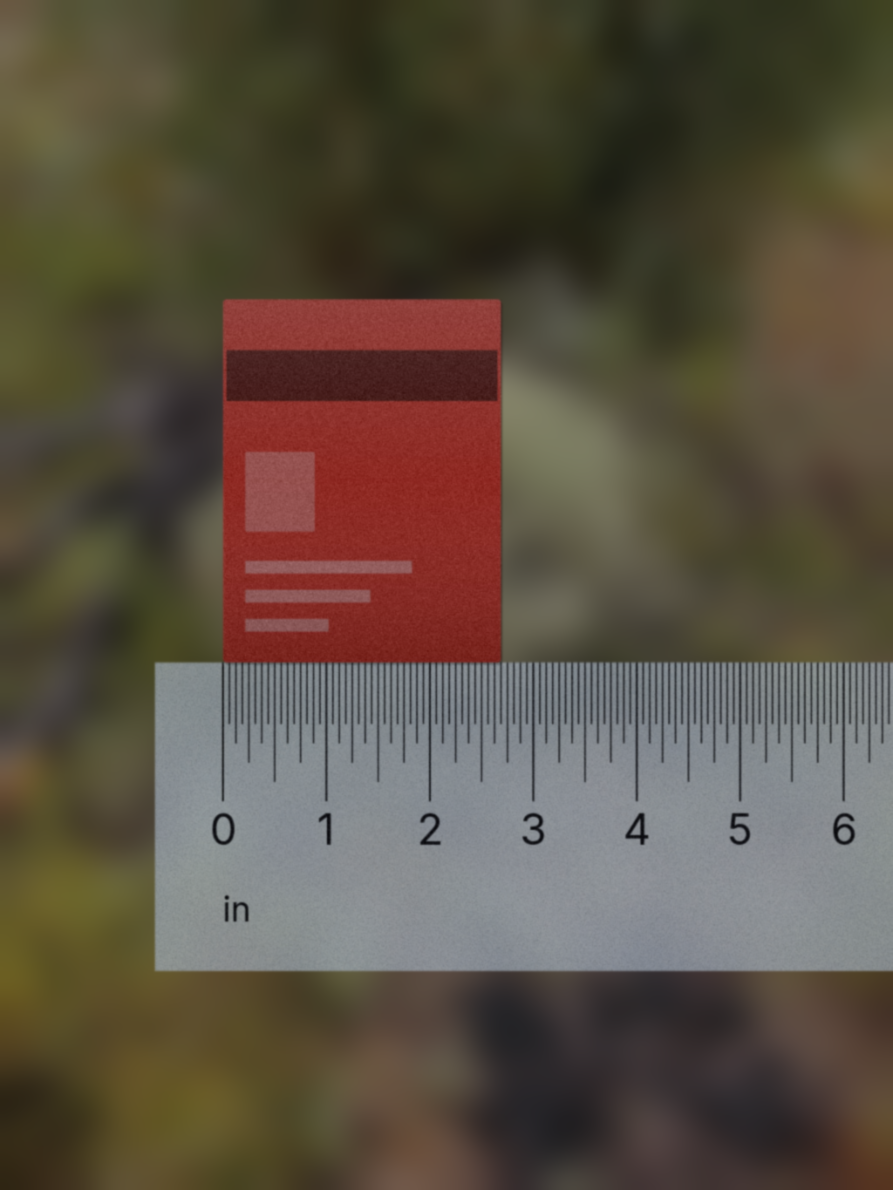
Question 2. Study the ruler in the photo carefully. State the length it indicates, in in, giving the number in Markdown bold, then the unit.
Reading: **2.6875** in
